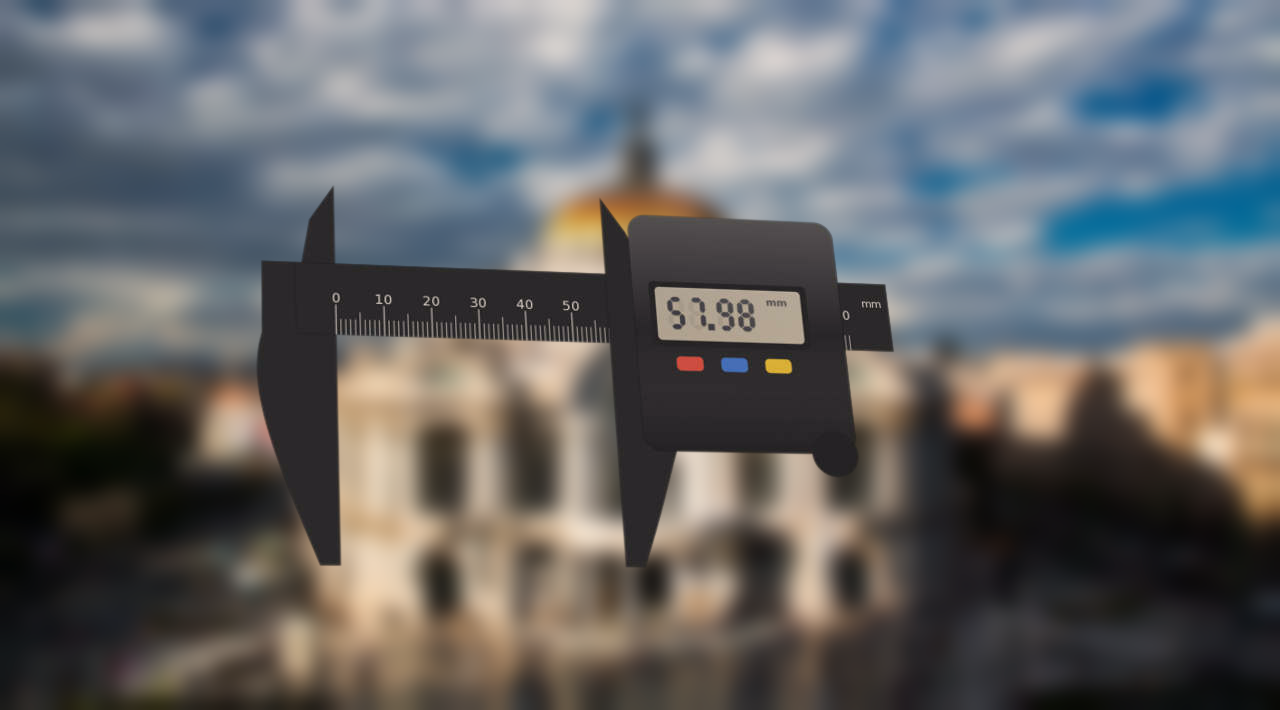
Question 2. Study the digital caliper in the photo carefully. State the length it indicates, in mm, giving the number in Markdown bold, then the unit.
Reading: **57.98** mm
